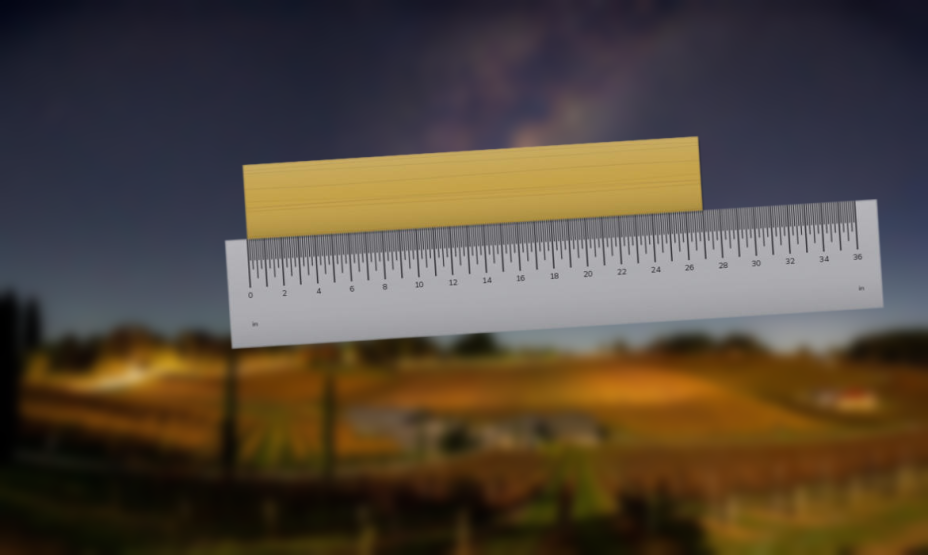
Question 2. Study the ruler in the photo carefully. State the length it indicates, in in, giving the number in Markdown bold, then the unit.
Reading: **27** in
